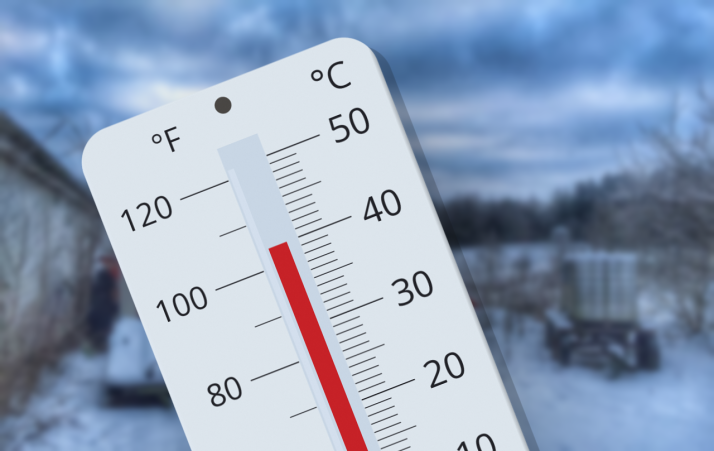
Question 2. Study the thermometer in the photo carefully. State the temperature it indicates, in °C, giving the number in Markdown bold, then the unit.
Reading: **40** °C
